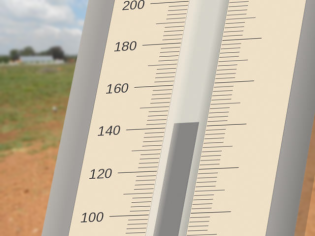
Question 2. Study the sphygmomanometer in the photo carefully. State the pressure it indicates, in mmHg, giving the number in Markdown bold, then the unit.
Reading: **142** mmHg
